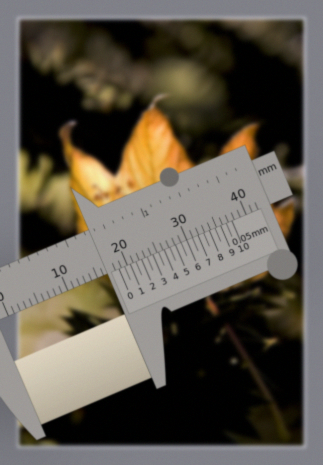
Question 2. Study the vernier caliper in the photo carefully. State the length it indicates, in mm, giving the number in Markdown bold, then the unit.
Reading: **18.6** mm
